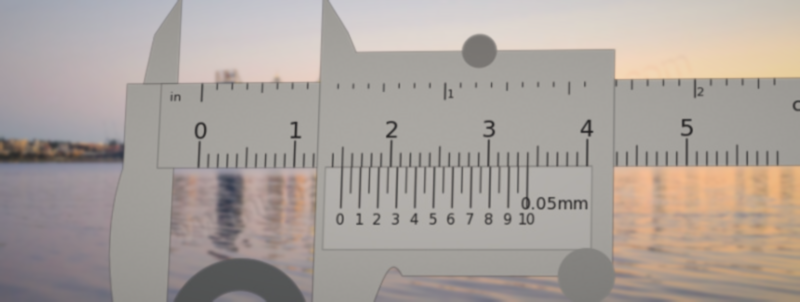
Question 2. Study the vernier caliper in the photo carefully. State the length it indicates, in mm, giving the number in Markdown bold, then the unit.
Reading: **15.0** mm
